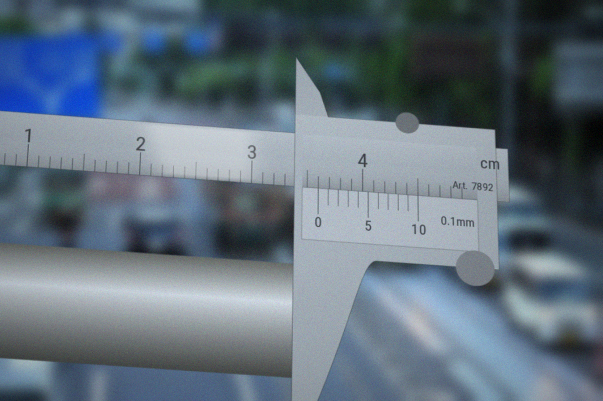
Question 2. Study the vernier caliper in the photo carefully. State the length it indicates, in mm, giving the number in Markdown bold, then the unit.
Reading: **36.0** mm
